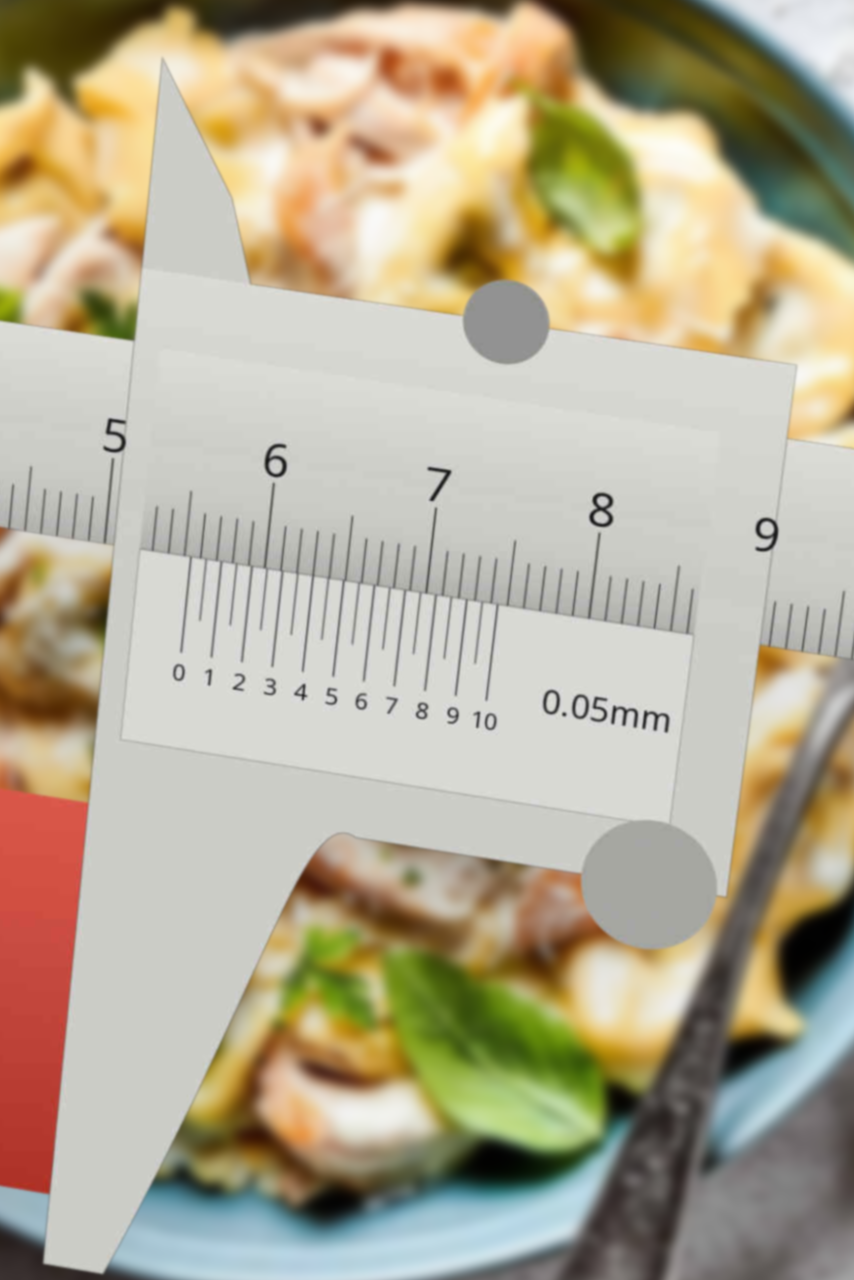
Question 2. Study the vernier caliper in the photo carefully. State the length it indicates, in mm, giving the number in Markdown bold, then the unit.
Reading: **55.4** mm
